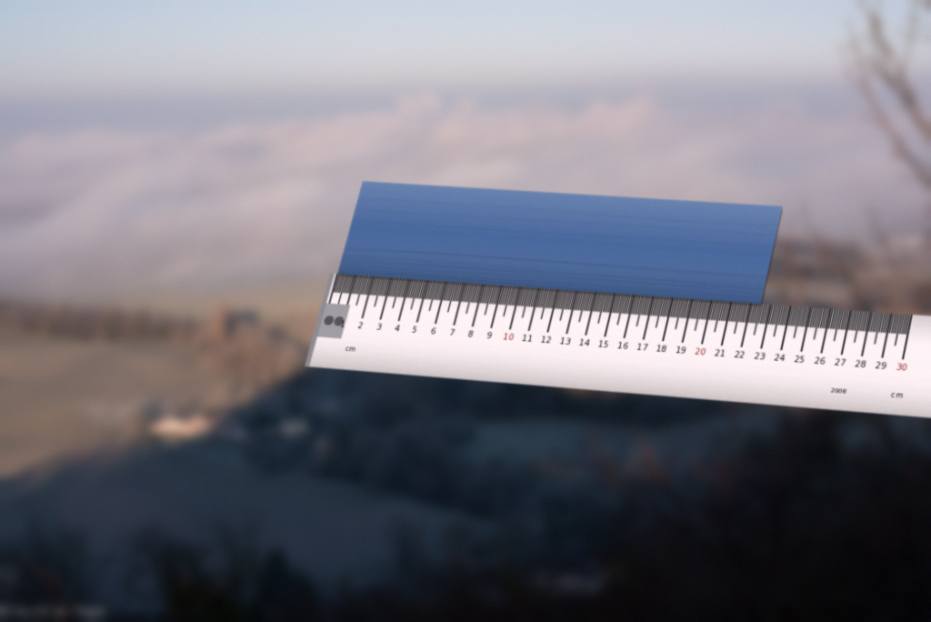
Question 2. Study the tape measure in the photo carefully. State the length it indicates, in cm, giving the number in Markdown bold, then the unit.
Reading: **22.5** cm
